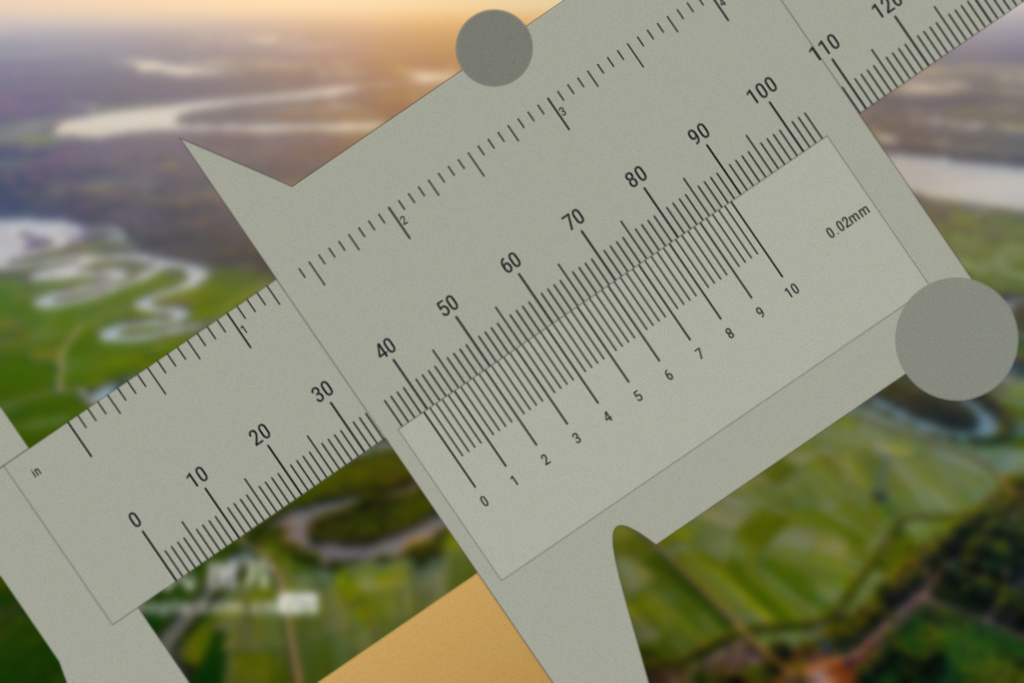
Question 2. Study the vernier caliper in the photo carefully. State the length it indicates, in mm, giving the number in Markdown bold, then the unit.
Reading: **39.4** mm
